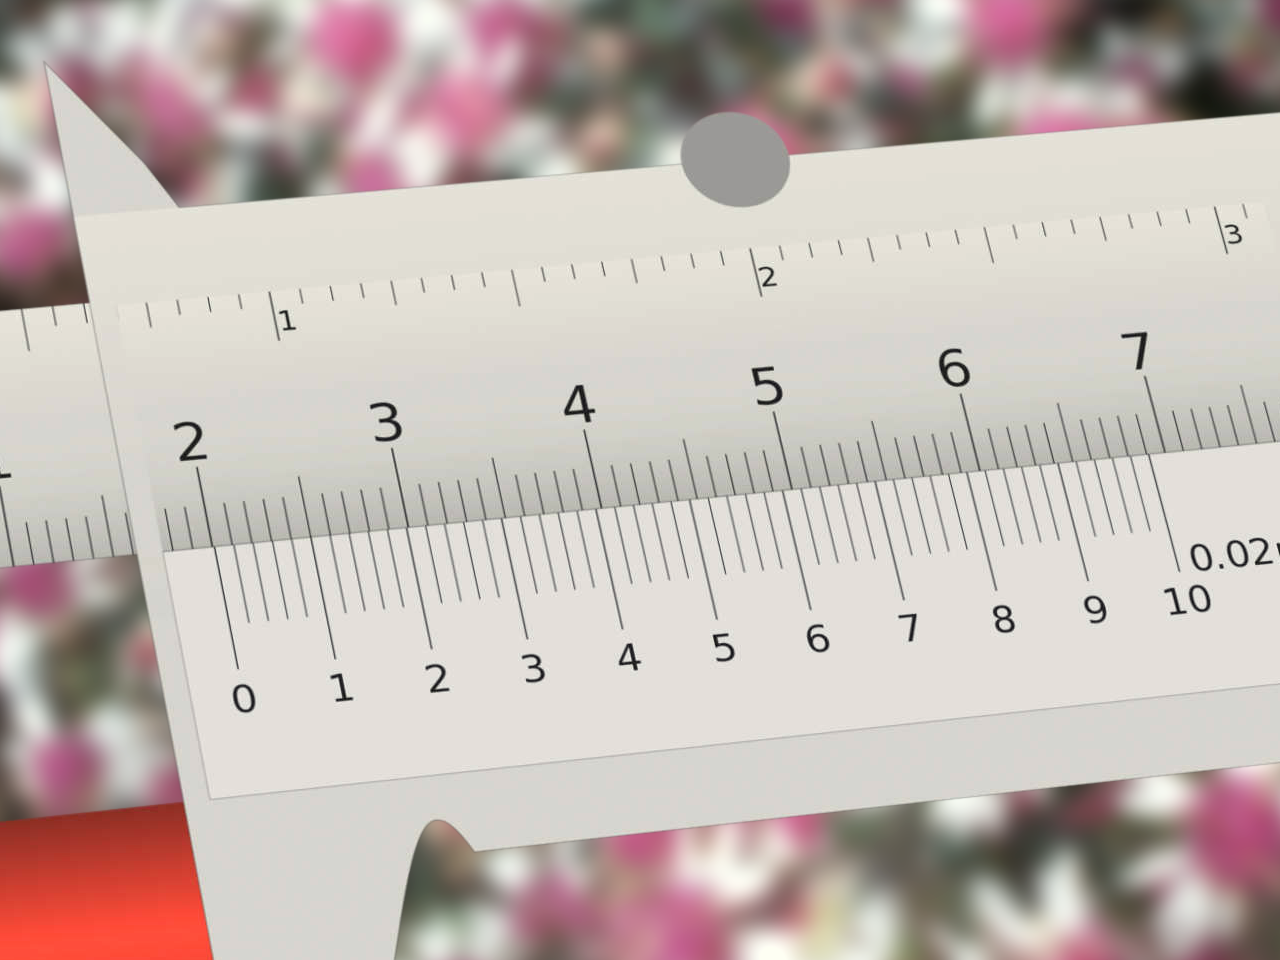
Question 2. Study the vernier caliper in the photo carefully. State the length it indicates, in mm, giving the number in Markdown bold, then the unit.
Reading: **20.1** mm
